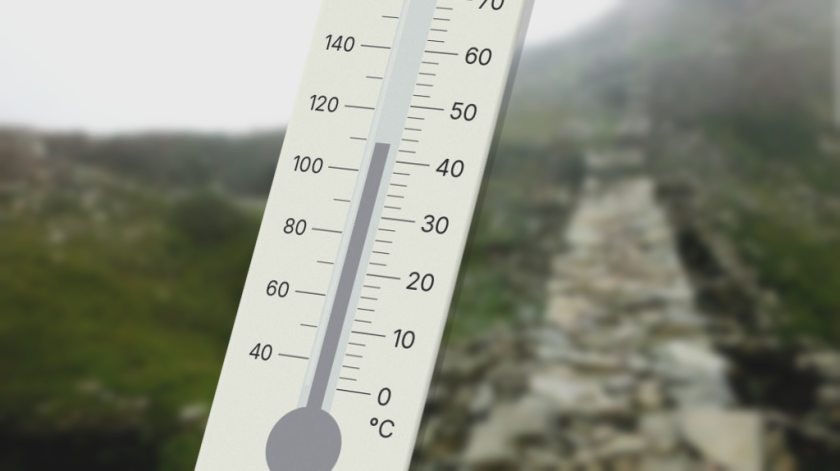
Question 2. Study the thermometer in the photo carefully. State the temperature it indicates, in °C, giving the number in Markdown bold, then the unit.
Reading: **43** °C
